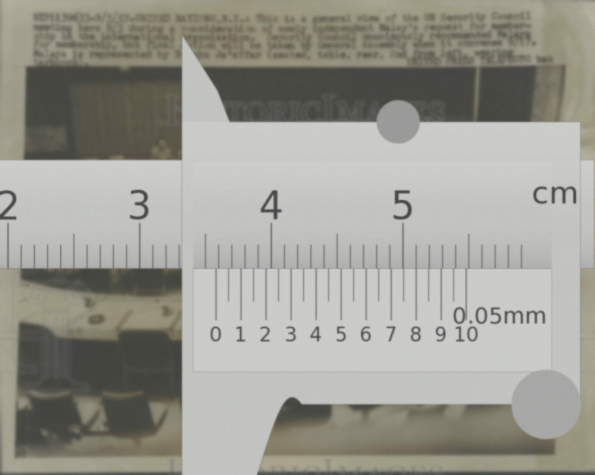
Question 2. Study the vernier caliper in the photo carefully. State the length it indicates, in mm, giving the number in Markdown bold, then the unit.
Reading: **35.8** mm
